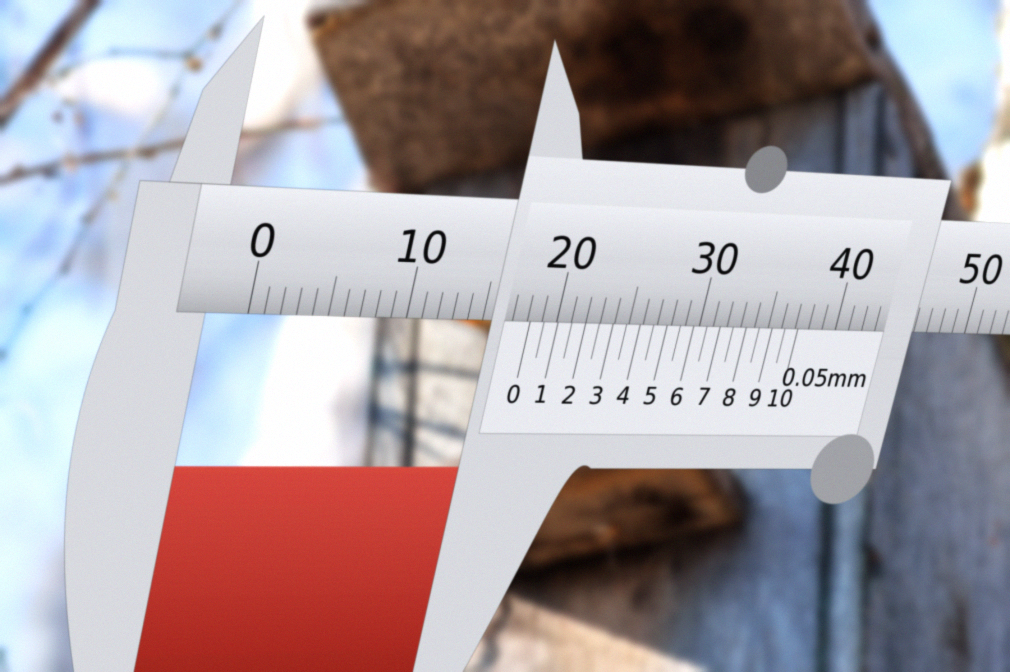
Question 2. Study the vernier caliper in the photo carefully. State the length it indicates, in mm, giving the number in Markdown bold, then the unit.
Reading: **18.2** mm
